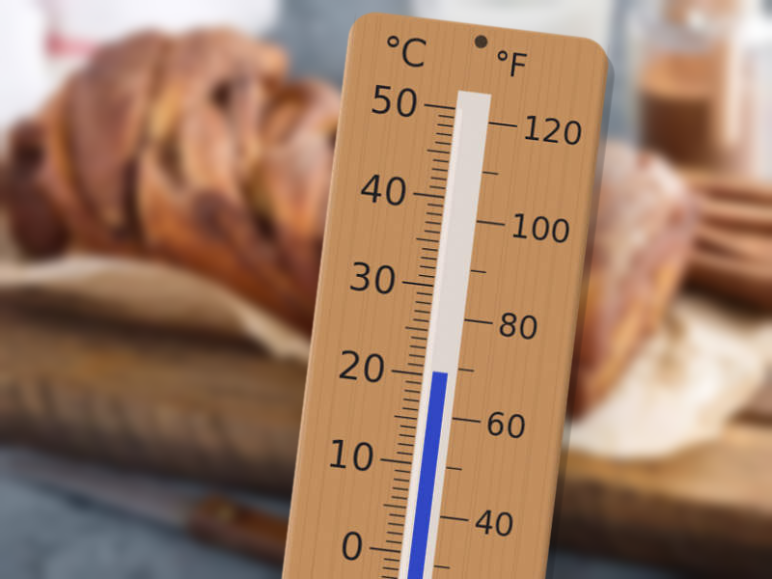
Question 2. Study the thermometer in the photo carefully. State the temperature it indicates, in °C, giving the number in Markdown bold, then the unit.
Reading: **20.5** °C
